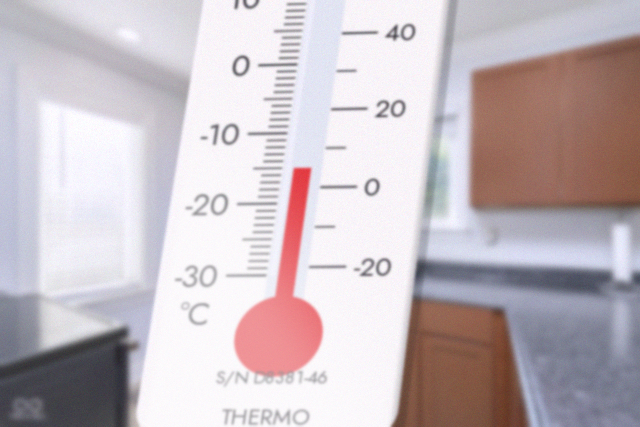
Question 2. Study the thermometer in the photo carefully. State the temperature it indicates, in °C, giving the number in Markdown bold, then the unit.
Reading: **-15** °C
